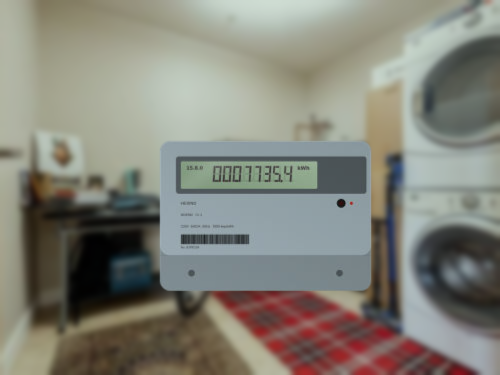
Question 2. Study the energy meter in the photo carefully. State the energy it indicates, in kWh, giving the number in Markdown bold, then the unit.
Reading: **7735.4** kWh
